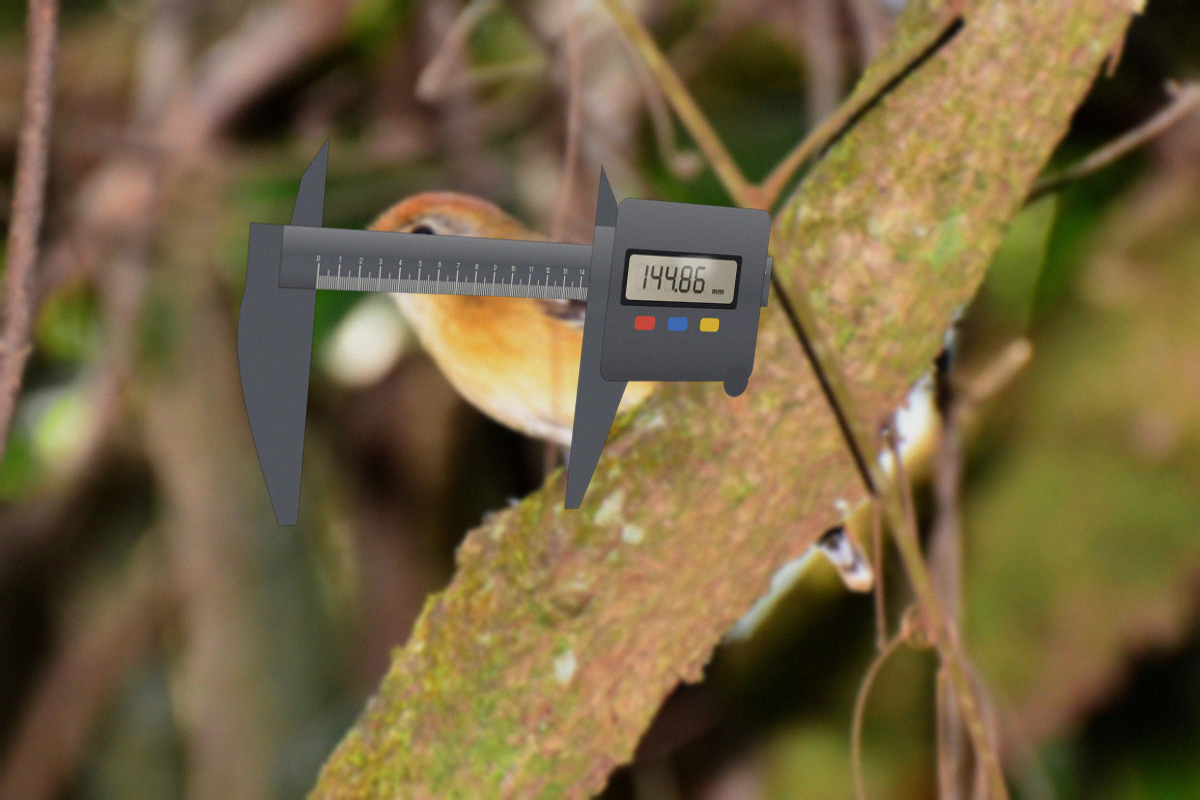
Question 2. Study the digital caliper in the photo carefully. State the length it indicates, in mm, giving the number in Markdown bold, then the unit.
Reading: **144.86** mm
